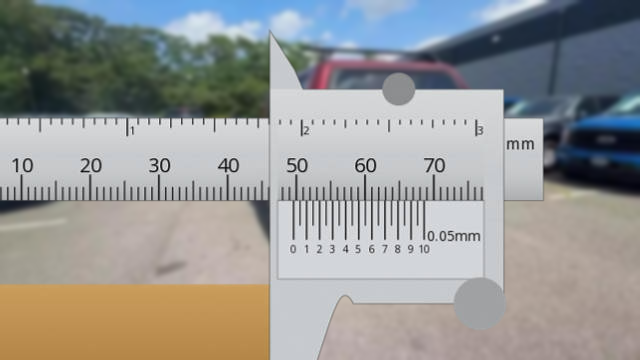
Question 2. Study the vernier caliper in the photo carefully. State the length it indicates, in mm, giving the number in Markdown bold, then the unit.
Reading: **49.6** mm
